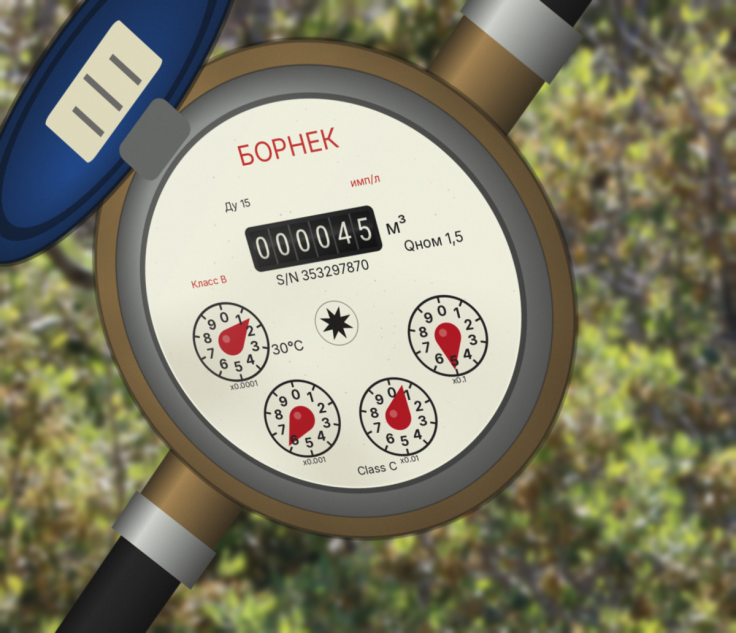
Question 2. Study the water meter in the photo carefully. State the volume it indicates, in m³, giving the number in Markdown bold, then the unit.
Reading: **45.5061** m³
